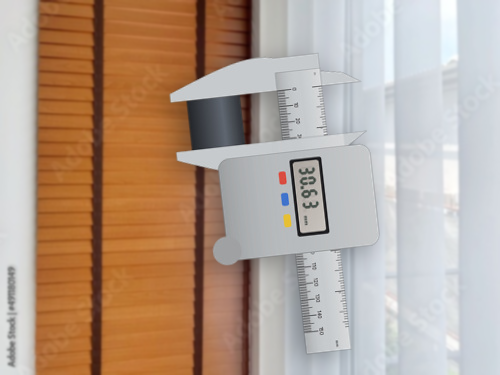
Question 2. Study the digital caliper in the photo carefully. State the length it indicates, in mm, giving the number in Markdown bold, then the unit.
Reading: **30.63** mm
